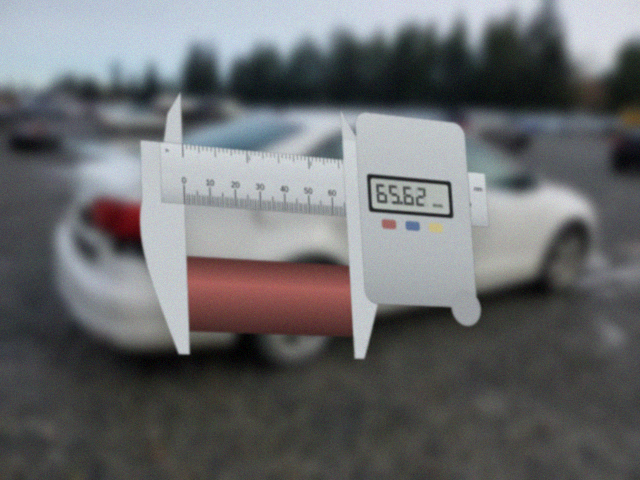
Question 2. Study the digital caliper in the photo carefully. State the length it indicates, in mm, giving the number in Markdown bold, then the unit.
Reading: **65.62** mm
